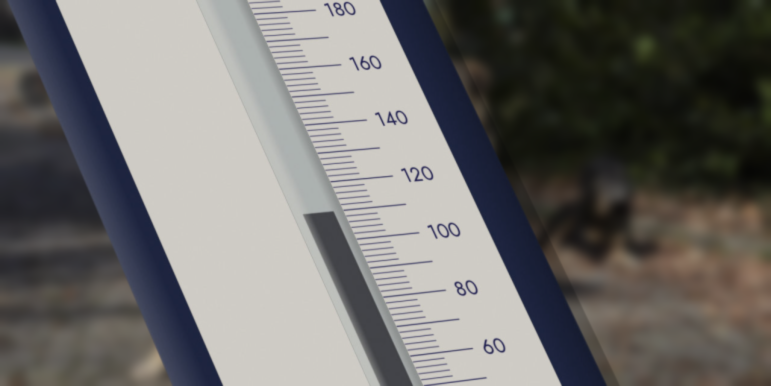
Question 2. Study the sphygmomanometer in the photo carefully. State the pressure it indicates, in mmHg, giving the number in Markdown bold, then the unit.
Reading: **110** mmHg
